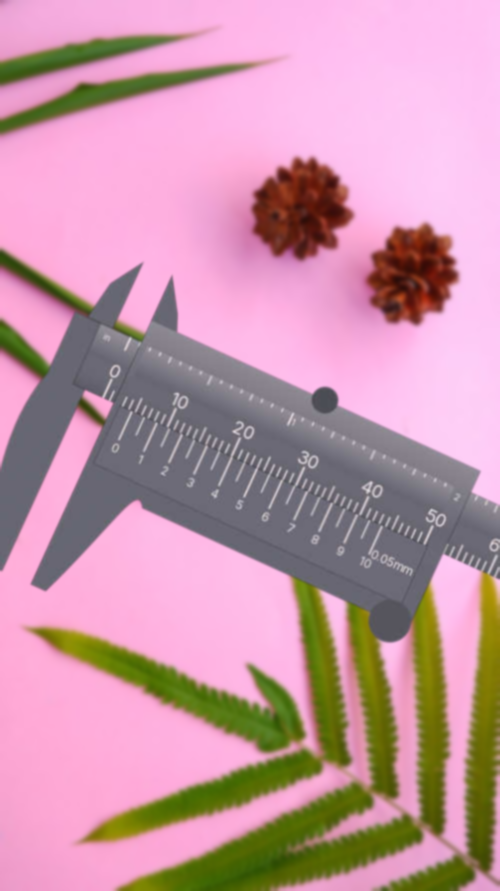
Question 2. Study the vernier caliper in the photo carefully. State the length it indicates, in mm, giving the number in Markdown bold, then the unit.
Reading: **4.5** mm
